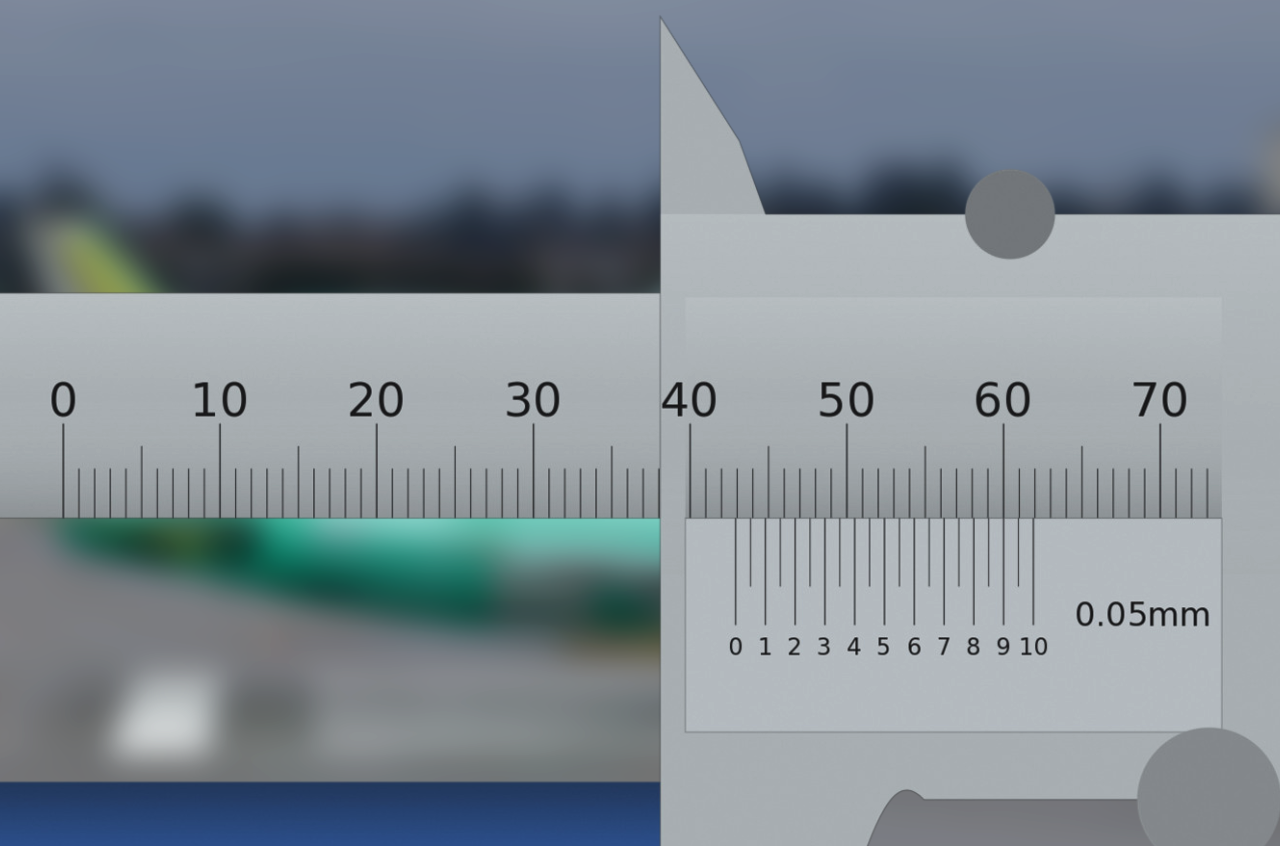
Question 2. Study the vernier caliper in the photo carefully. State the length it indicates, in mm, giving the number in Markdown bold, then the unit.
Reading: **42.9** mm
